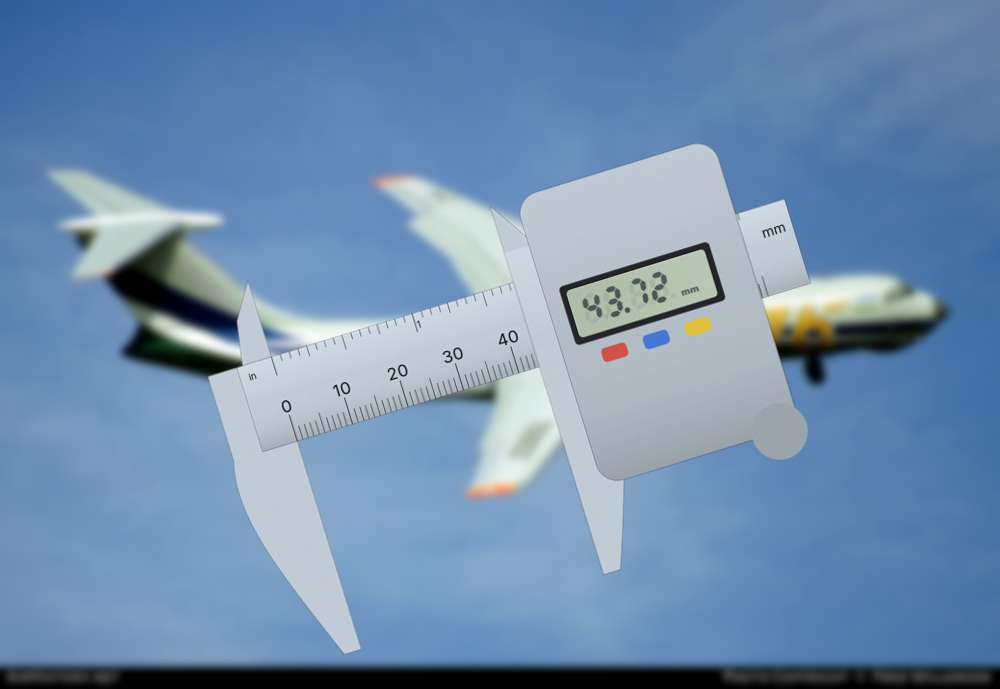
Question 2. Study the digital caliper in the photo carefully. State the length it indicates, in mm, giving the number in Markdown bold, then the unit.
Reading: **43.72** mm
